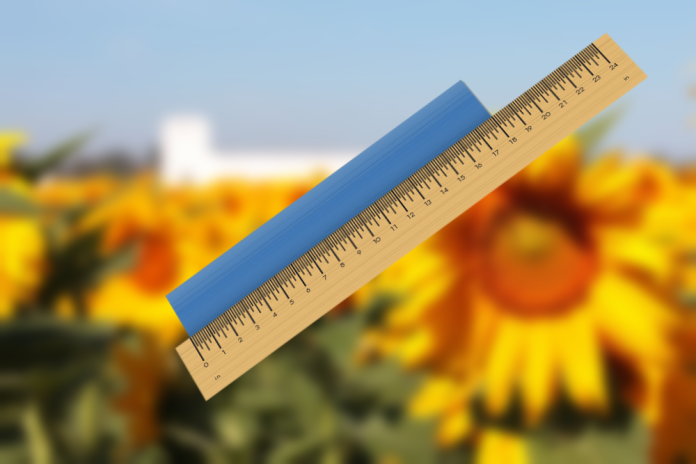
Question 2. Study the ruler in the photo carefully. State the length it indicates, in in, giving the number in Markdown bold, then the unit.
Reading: **18** in
